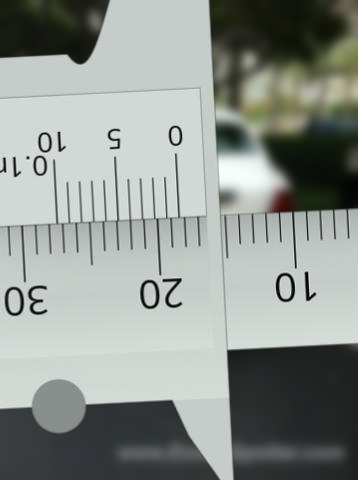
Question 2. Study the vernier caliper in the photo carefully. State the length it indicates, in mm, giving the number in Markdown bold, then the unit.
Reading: **18.4** mm
